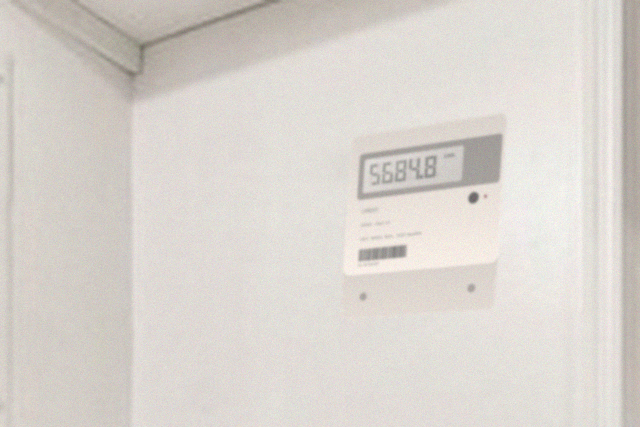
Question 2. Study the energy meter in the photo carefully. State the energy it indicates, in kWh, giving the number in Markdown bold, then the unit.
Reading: **5684.8** kWh
